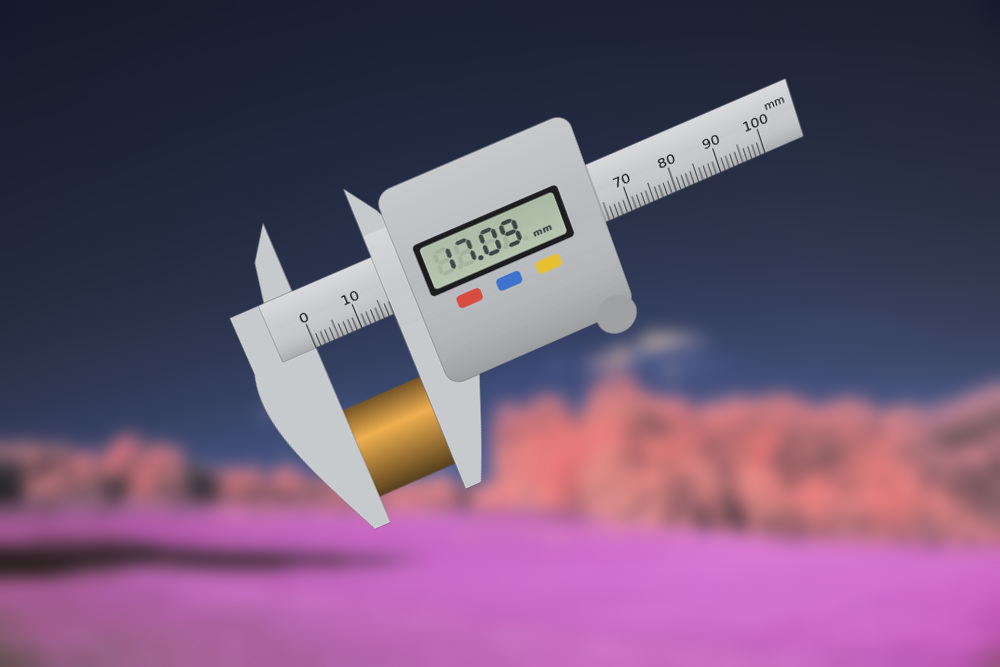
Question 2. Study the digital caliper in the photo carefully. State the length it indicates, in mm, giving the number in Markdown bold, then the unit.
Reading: **17.09** mm
